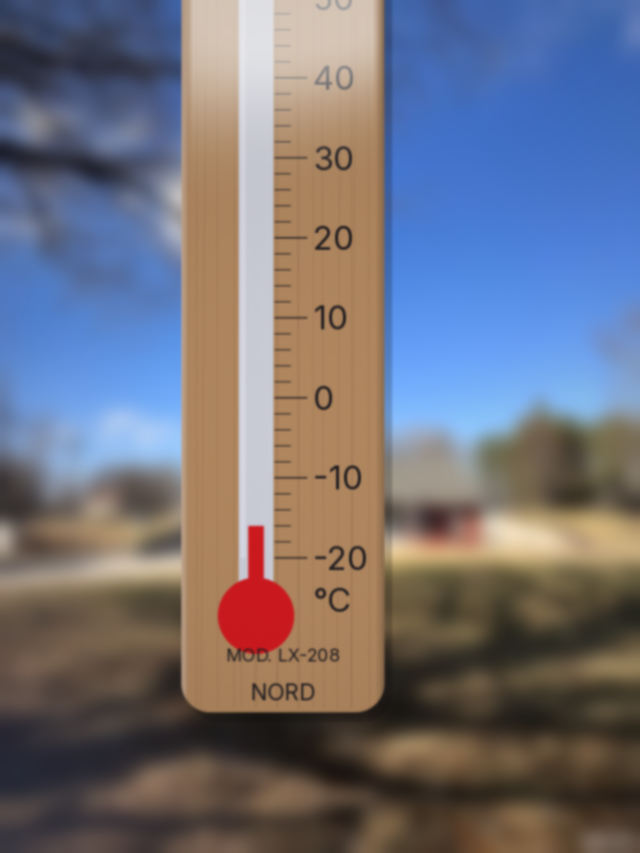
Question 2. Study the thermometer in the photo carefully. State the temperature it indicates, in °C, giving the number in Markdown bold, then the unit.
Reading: **-16** °C
